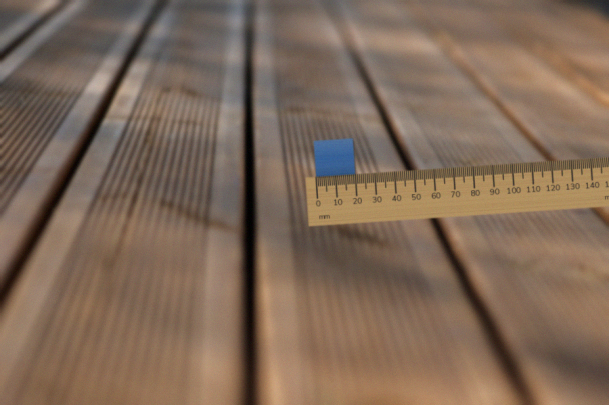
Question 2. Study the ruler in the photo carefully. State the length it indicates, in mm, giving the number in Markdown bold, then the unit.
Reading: **20** mm
